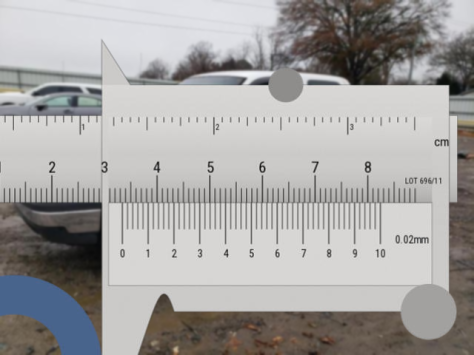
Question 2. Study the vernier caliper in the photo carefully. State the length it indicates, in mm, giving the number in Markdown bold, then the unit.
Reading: **33.4** mm
